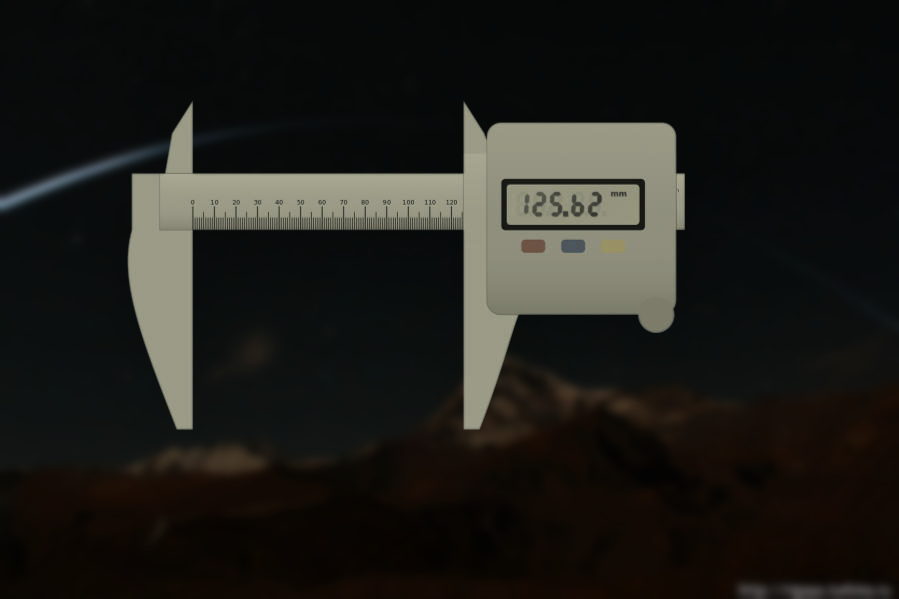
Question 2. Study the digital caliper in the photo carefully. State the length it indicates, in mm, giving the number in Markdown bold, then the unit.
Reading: **125.62** mm
